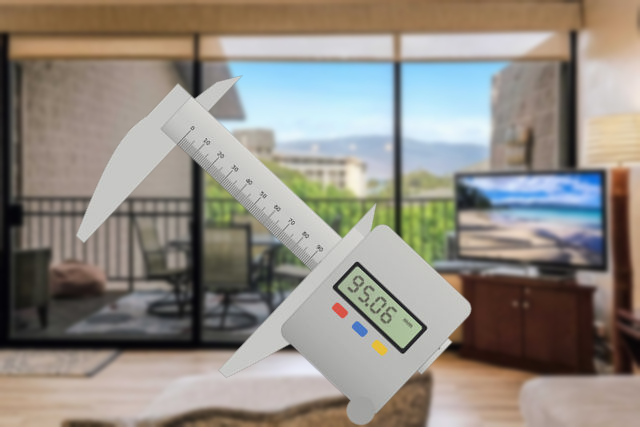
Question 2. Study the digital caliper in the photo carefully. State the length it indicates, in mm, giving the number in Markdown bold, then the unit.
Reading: **95.06** mm
